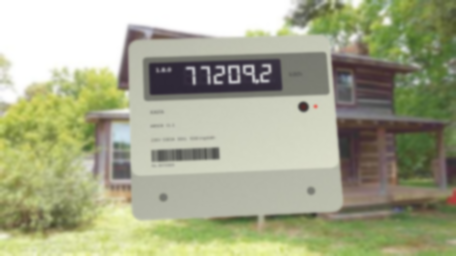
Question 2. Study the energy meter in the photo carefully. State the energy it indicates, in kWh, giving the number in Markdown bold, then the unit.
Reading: **77209.2** kWh
